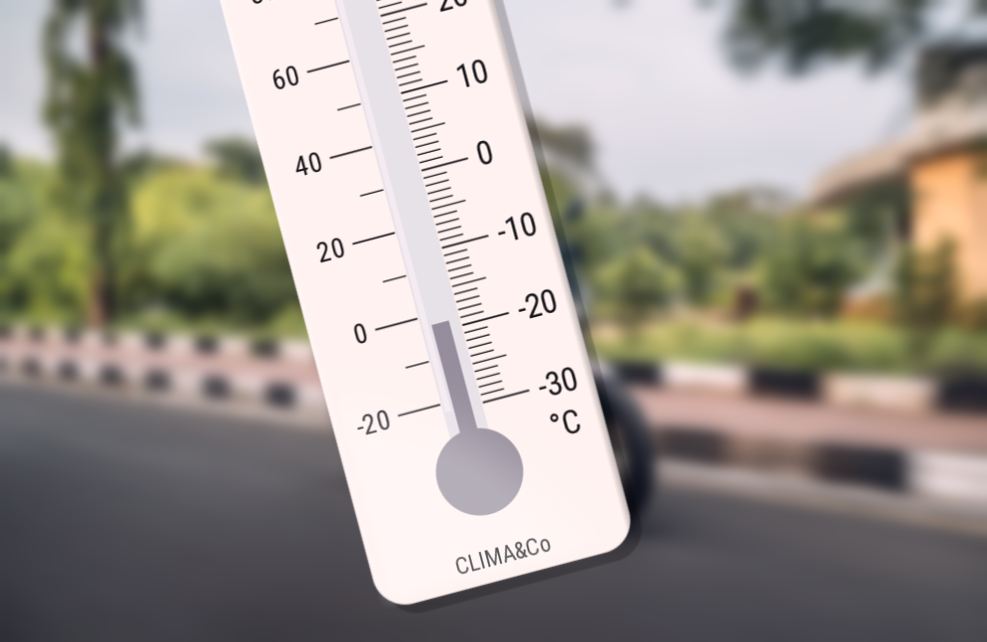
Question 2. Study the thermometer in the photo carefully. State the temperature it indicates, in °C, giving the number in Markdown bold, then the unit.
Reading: **-19** °C
